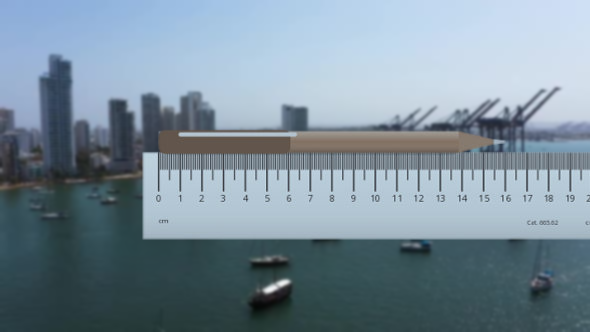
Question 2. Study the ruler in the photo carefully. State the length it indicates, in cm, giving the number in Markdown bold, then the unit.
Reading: **16** cm
